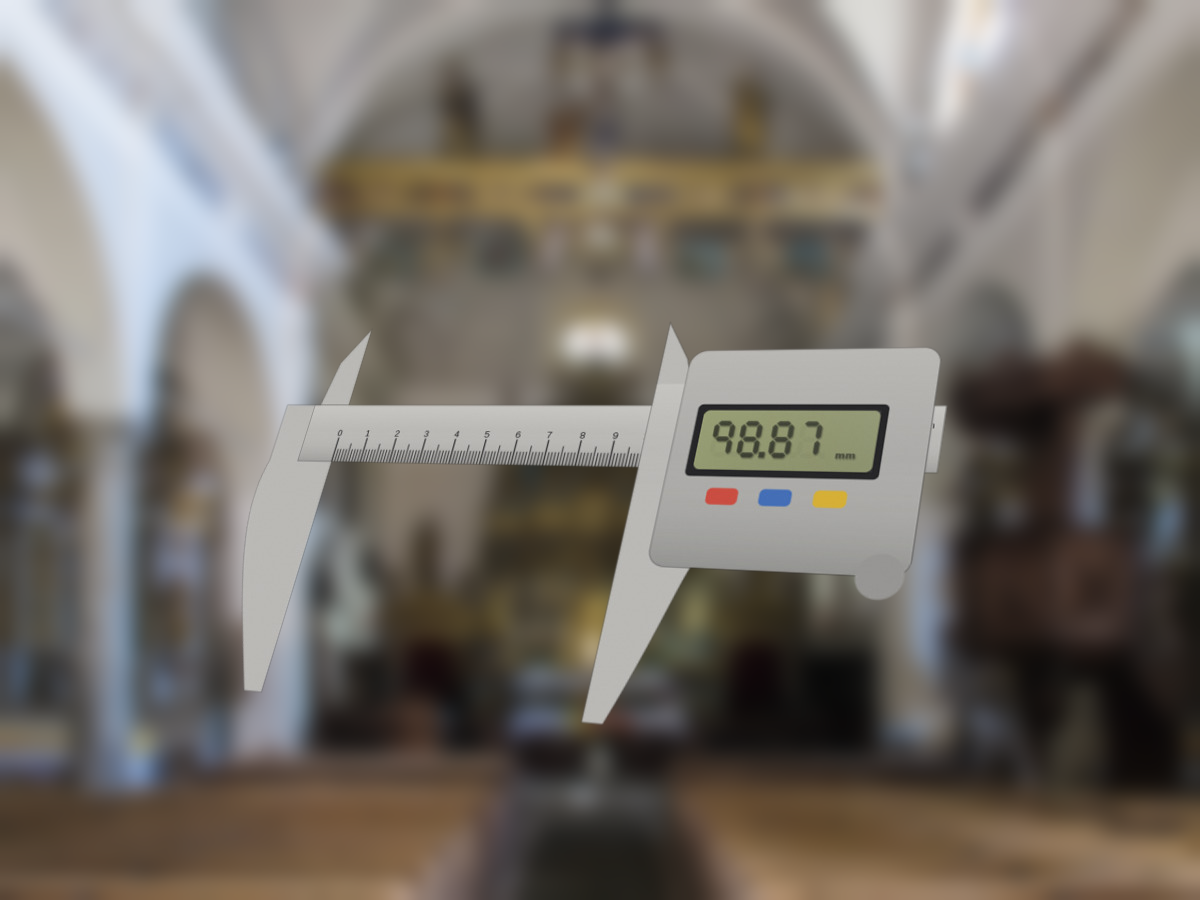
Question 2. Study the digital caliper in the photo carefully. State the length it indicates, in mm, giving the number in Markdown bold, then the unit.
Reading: **98.87** mm
